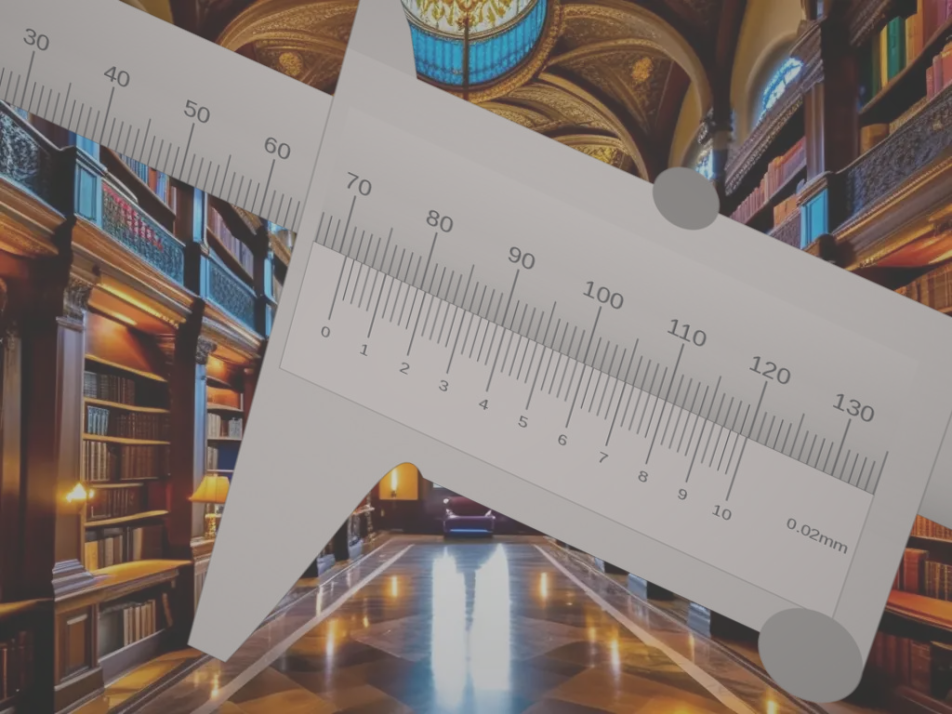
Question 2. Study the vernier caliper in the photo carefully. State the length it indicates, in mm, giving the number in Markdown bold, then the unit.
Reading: **70.8** mm
